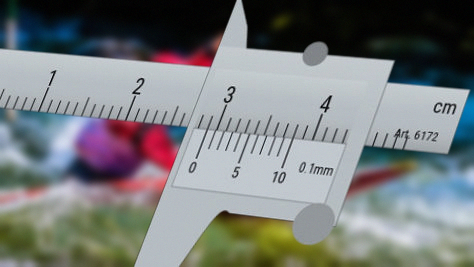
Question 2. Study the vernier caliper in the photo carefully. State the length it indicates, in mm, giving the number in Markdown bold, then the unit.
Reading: **29.0** mm
